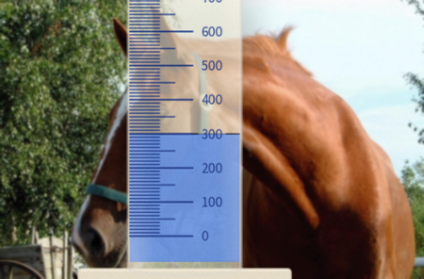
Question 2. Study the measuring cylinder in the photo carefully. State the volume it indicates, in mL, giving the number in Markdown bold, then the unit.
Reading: **300** mL
